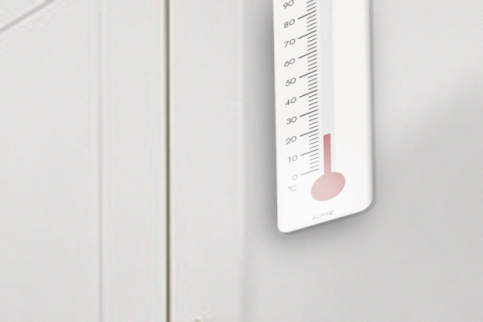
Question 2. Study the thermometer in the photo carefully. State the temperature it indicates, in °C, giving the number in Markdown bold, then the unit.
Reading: **16** °C
